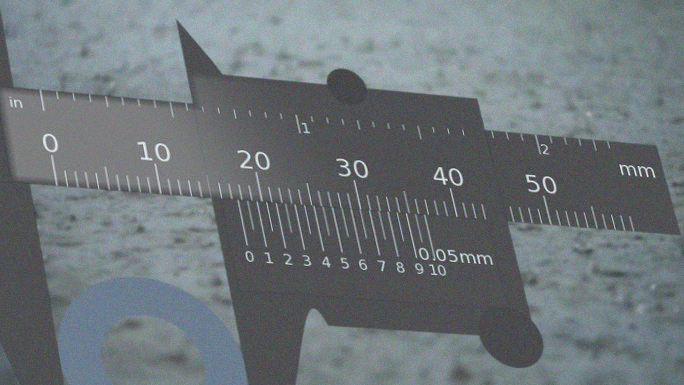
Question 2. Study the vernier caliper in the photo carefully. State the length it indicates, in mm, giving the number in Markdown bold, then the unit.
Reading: **17.6** mm
